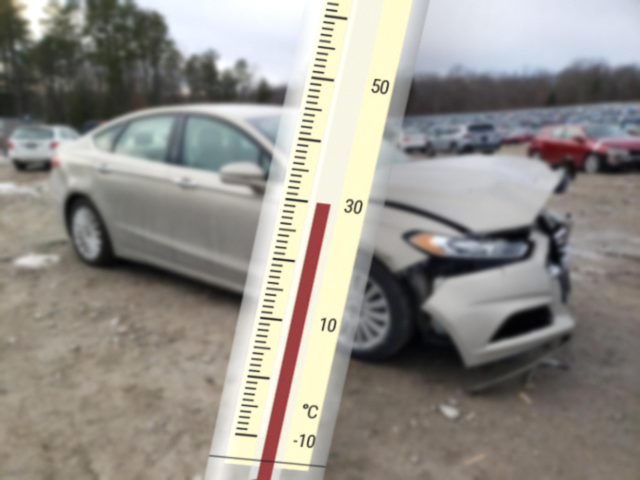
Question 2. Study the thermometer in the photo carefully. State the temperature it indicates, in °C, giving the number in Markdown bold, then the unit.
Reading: **30** °C
